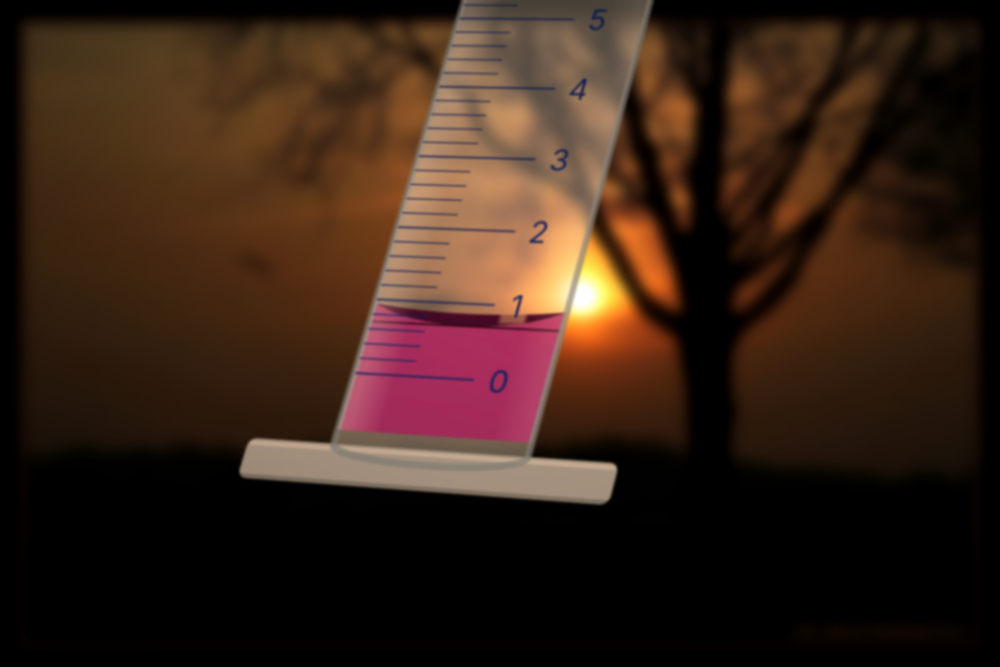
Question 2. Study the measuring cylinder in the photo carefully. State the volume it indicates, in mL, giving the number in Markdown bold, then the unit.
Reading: **0.7** mL
